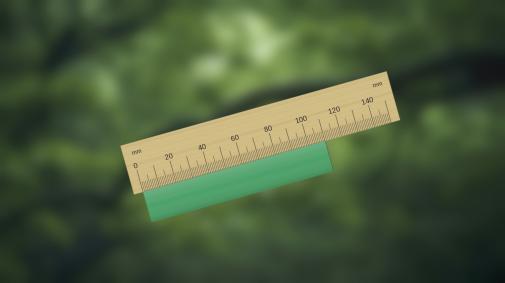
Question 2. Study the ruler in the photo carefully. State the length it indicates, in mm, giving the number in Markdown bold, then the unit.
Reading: **110** mm
